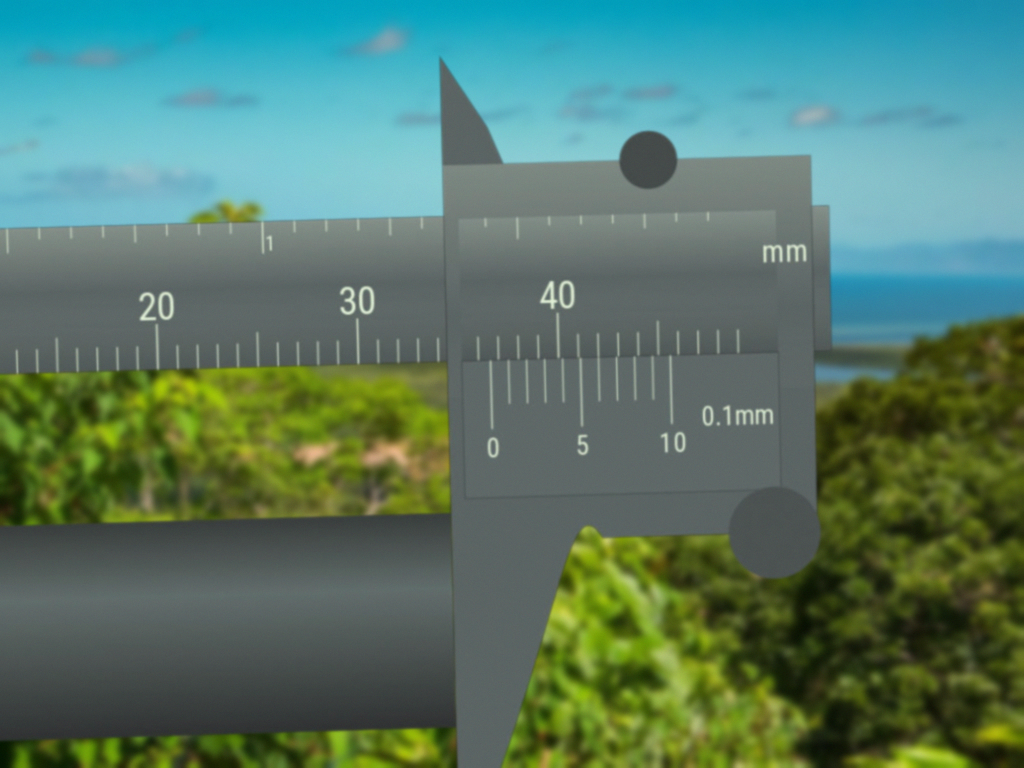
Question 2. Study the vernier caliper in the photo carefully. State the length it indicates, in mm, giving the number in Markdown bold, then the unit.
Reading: **36.6** mm
